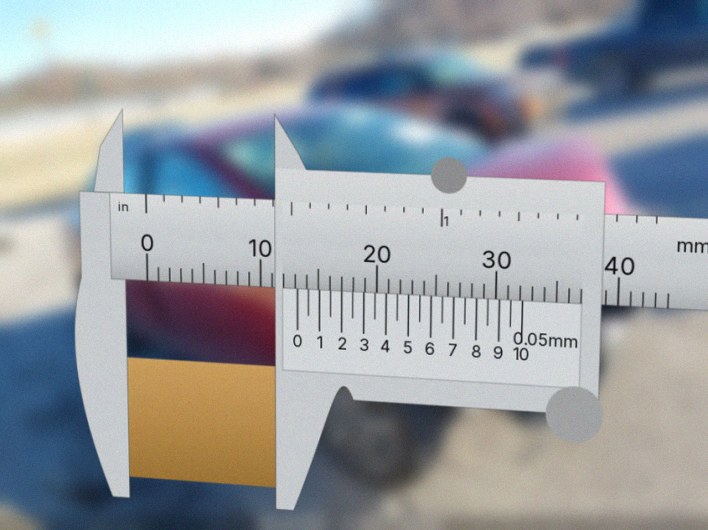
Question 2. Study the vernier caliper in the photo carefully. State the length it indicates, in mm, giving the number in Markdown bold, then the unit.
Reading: **13.2** mm
